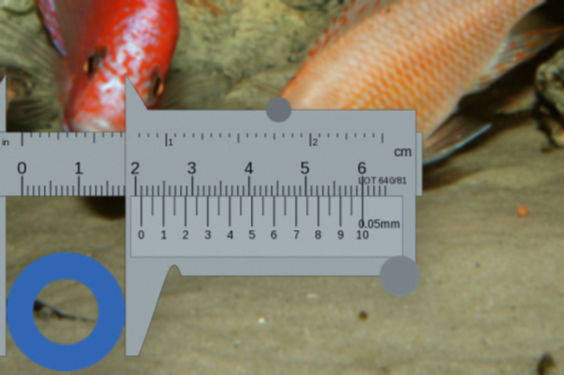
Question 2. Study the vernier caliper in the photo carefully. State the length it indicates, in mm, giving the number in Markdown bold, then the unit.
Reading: **21.0** mm
